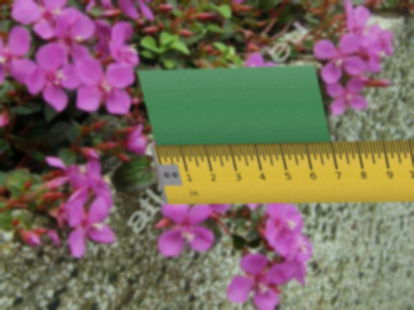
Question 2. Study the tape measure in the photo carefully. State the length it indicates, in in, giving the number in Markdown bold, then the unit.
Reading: **7** in
